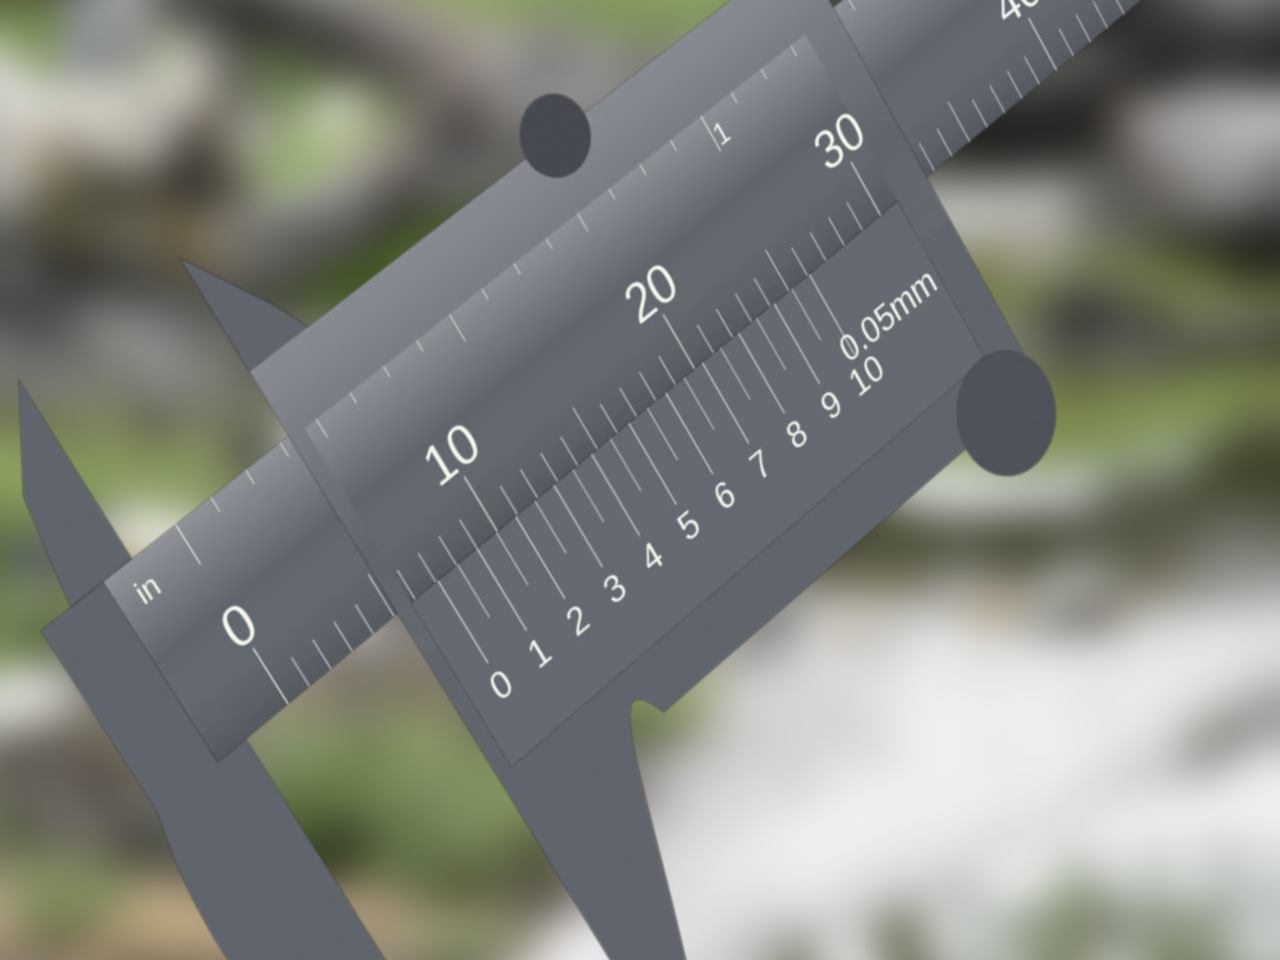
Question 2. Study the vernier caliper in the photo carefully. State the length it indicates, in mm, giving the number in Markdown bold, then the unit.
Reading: **7.1** mm
